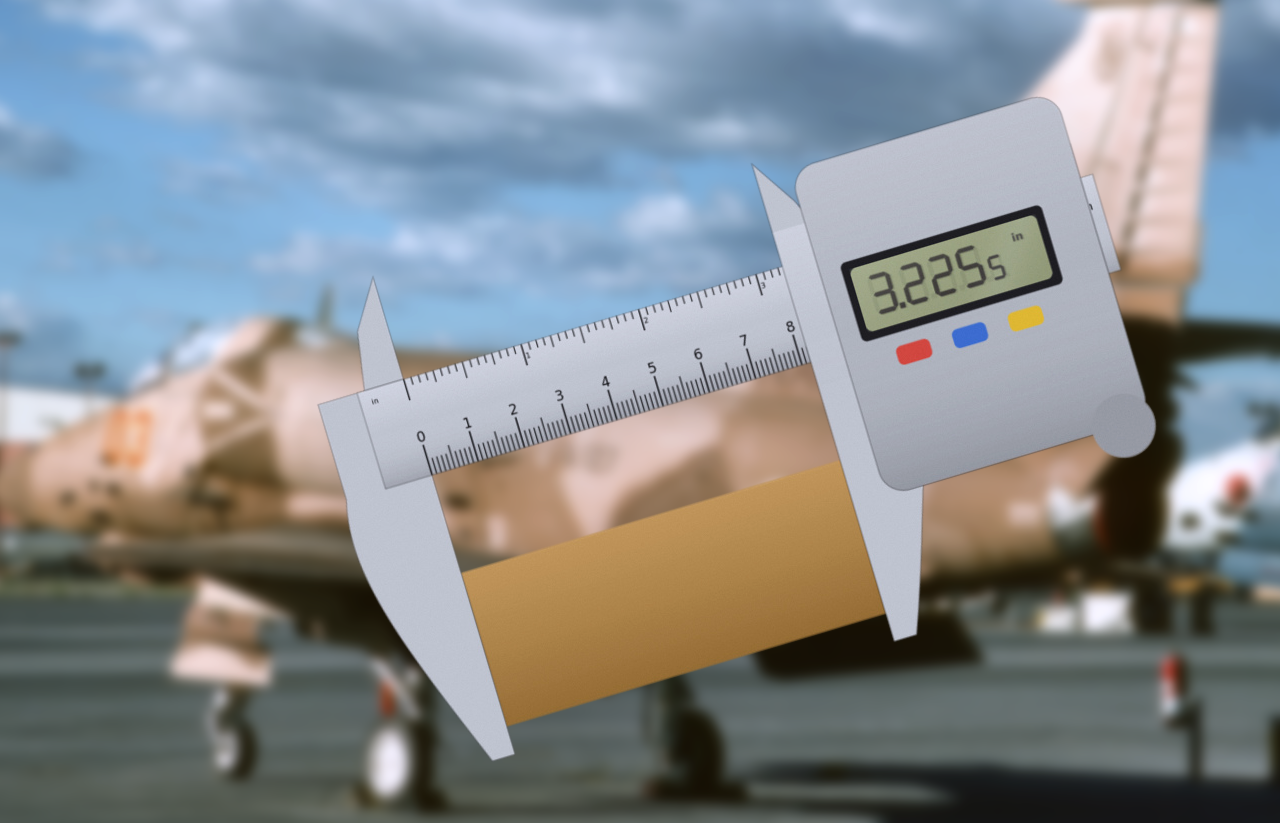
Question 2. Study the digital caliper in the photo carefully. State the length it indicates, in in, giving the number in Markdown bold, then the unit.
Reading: **3.2255** in
